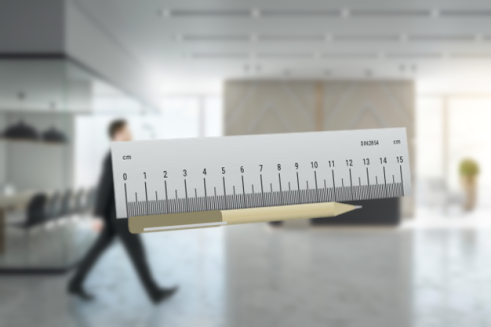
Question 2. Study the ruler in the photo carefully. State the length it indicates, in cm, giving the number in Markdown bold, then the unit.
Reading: **12.5** cm
